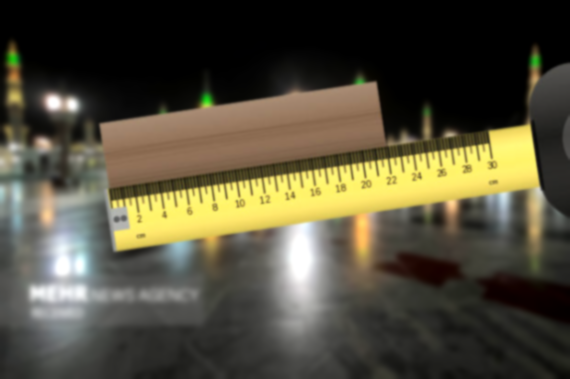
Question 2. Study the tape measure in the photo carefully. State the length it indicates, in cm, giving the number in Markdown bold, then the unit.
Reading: **22** cm
